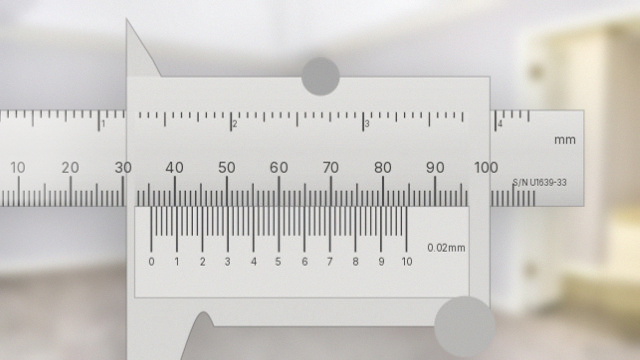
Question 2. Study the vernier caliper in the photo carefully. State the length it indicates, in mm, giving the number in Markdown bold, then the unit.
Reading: **35.5** mm
